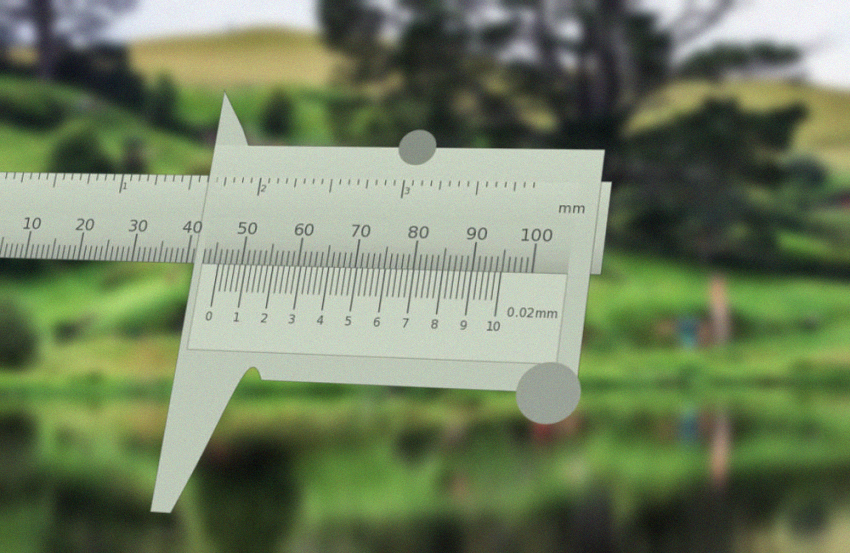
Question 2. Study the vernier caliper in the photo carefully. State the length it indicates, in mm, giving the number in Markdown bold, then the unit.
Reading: **45.8** mm
